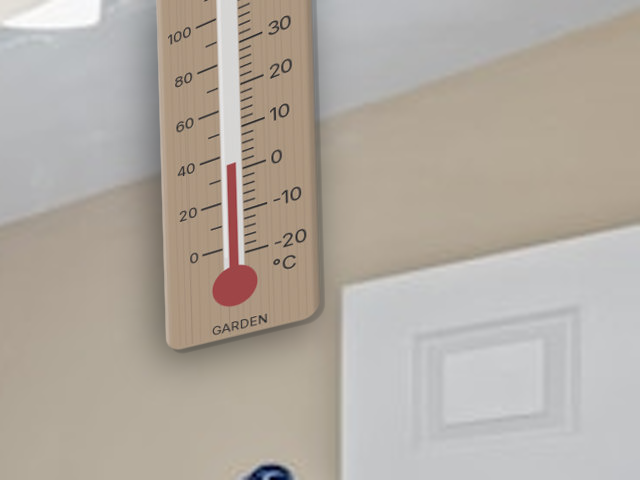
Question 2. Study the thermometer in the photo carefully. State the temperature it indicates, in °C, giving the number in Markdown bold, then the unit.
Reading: **2** °C
